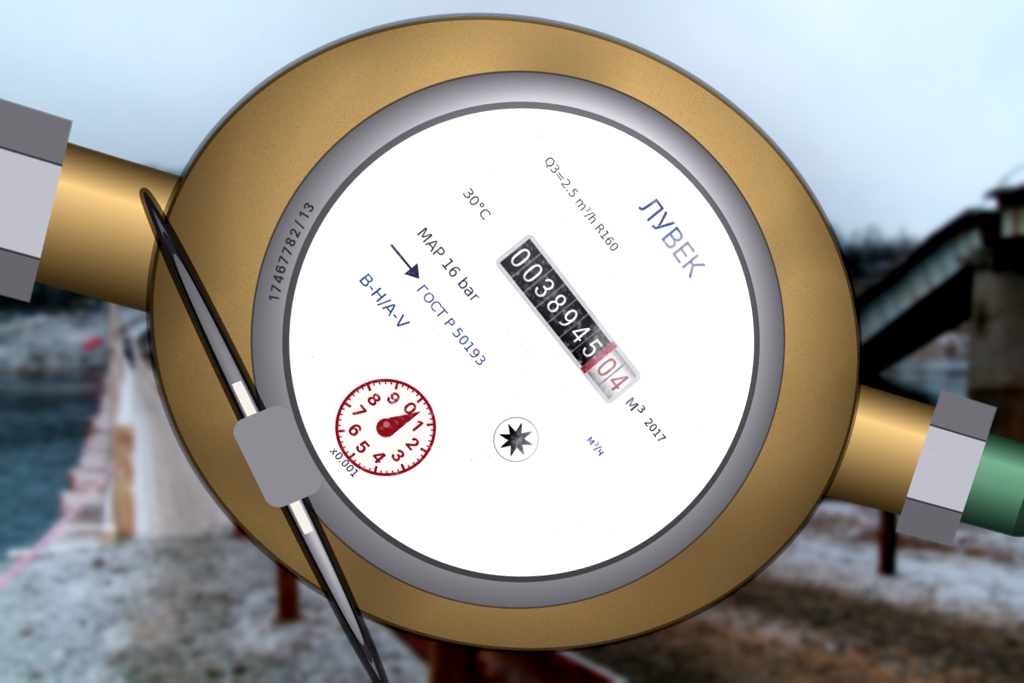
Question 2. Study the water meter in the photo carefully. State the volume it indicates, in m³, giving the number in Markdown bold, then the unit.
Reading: **38945.040** m³
